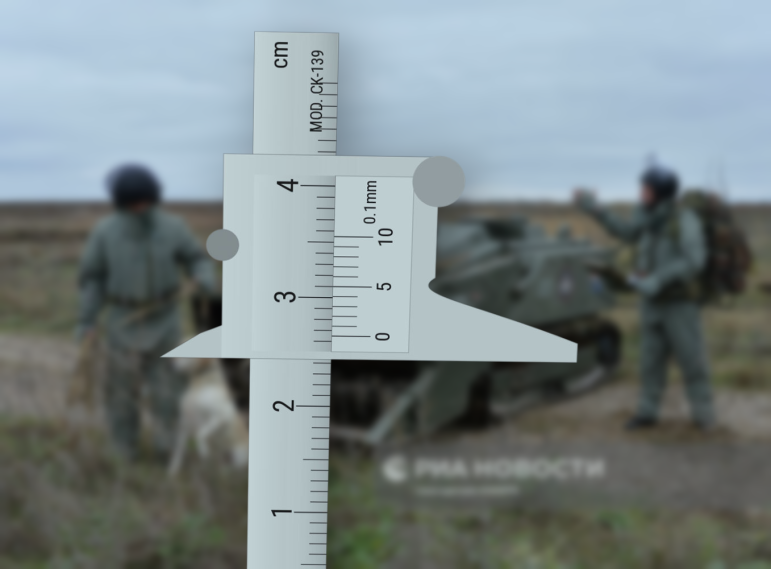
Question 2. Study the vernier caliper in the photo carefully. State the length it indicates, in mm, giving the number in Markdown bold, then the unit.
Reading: **26.5** mm
